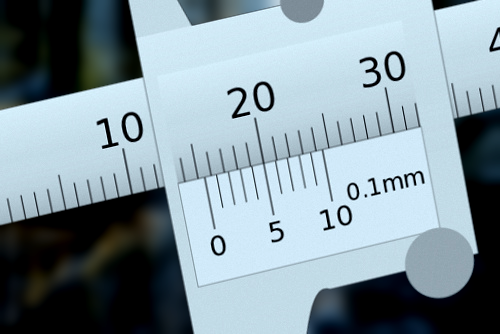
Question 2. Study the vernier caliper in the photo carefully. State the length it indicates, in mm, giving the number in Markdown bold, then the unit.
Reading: **15.5** mm
